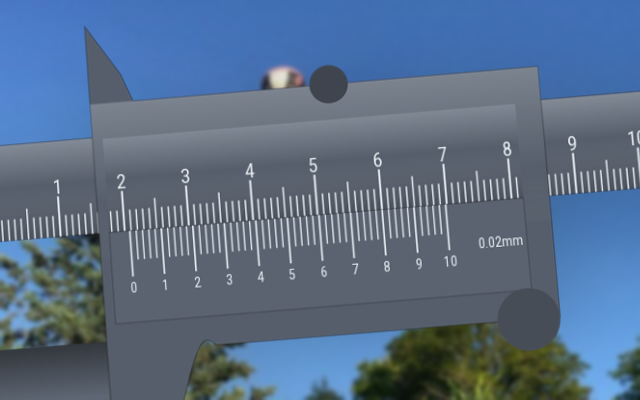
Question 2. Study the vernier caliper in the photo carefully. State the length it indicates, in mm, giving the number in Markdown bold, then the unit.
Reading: **20.8** mm
